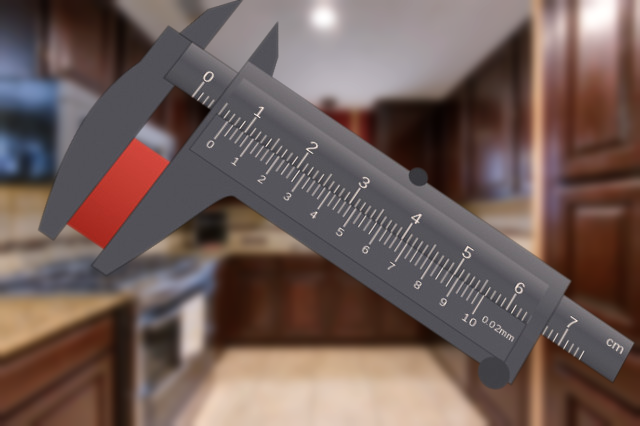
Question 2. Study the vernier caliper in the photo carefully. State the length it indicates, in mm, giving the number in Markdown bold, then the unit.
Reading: **6.8** mm
